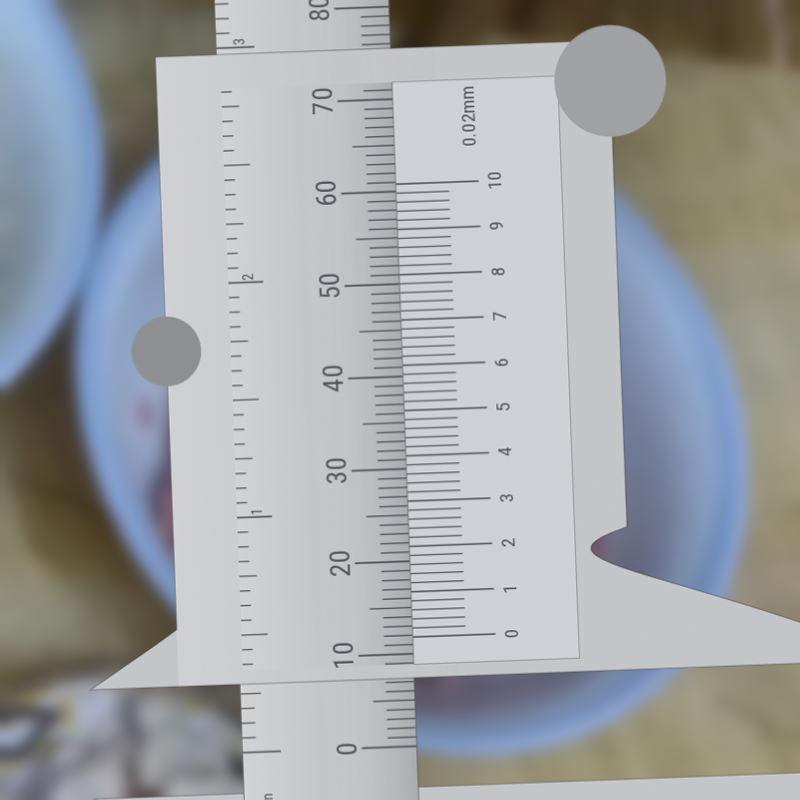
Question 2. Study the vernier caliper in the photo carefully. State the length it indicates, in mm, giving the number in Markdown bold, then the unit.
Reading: **11.8** mm
